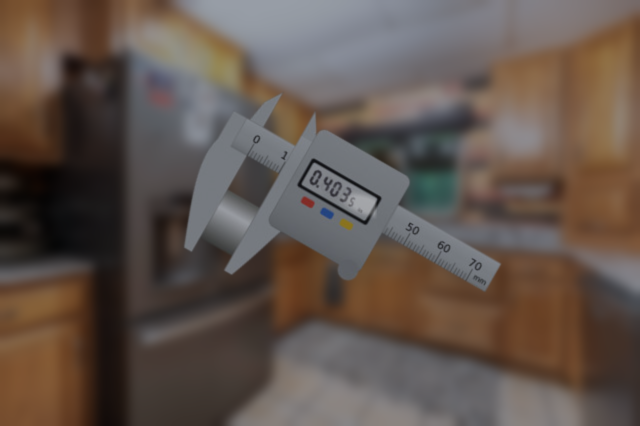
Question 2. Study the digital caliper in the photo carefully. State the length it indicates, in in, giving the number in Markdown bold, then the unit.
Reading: **0.4035** in
